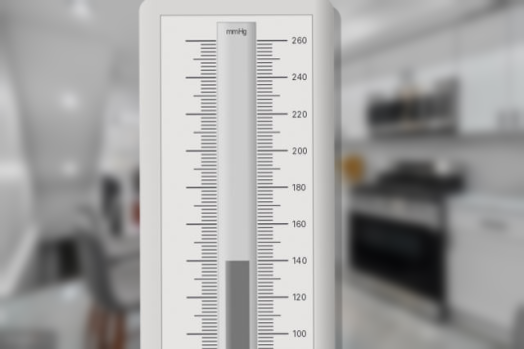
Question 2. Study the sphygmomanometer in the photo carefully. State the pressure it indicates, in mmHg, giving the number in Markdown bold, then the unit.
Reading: **140** mmHg
